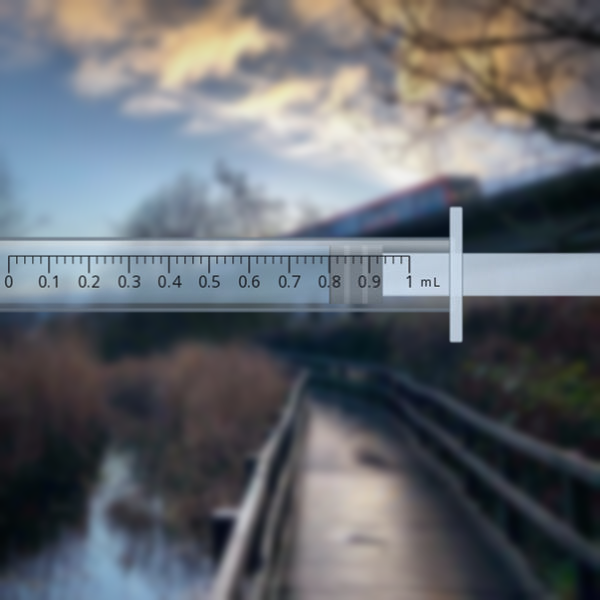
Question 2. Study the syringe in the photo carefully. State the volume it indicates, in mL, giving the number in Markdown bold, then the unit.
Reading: **0.8** mL
